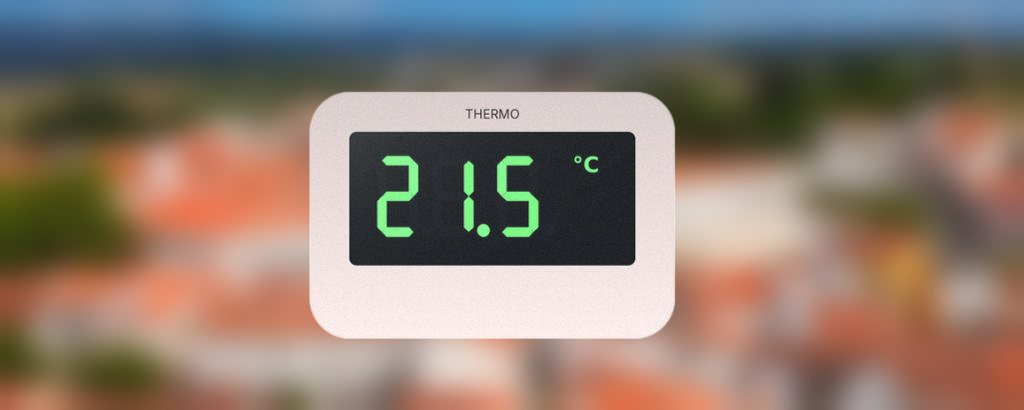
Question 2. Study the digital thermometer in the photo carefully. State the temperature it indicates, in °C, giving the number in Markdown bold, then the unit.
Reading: **21.5** °C
